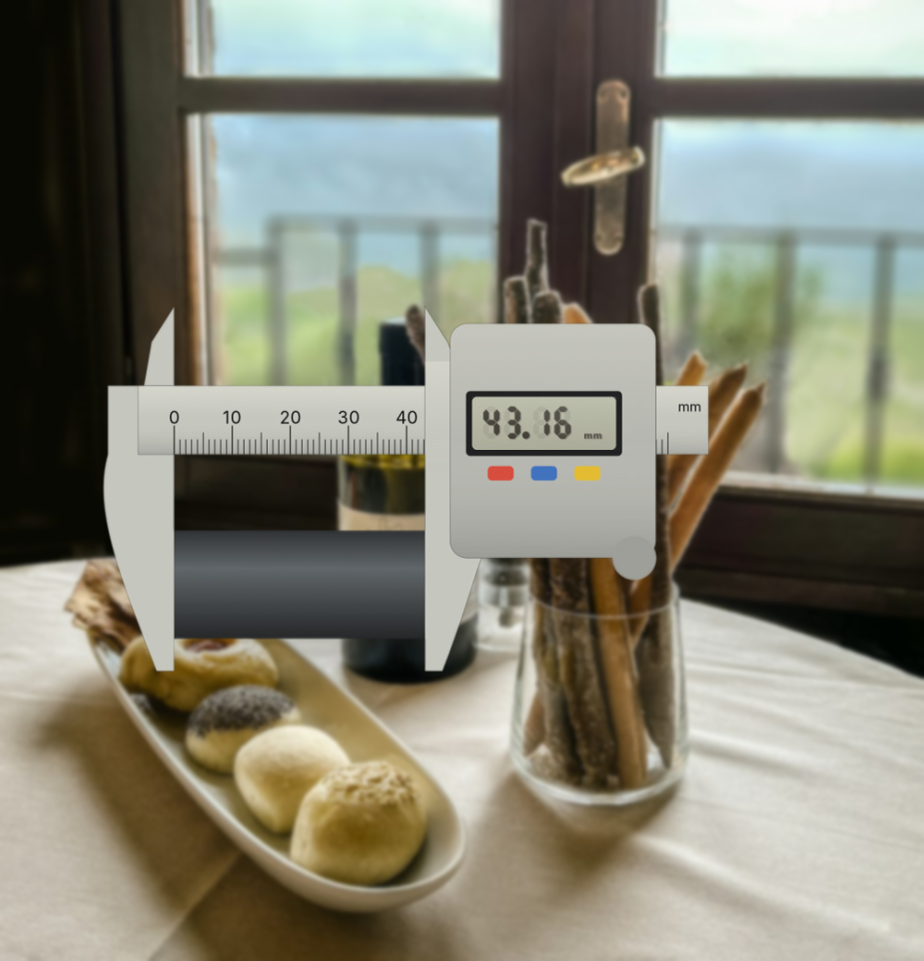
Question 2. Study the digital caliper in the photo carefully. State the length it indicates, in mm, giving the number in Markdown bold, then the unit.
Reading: **43.16** mm
